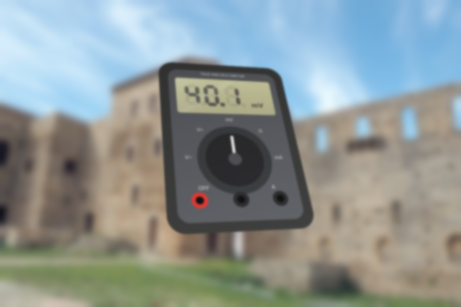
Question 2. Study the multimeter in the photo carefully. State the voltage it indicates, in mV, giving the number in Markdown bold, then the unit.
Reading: **40.1** mV
